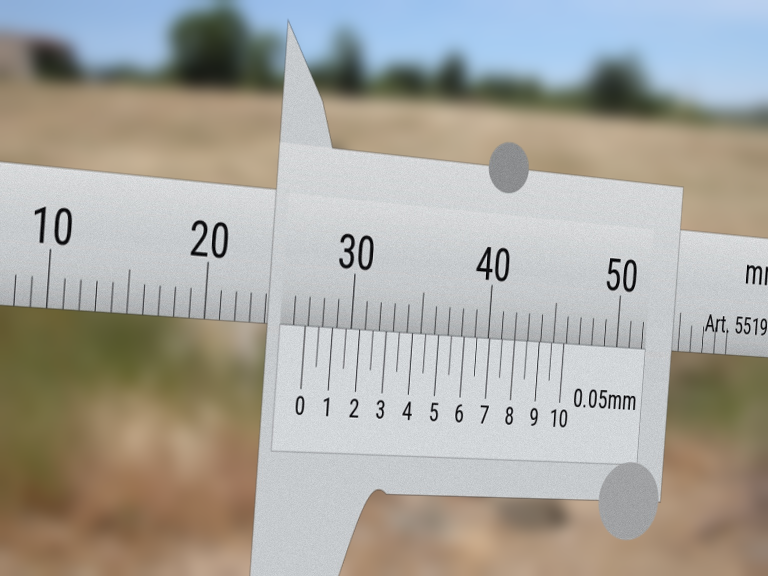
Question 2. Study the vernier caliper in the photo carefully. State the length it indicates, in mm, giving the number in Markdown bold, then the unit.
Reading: **26.8** mm
